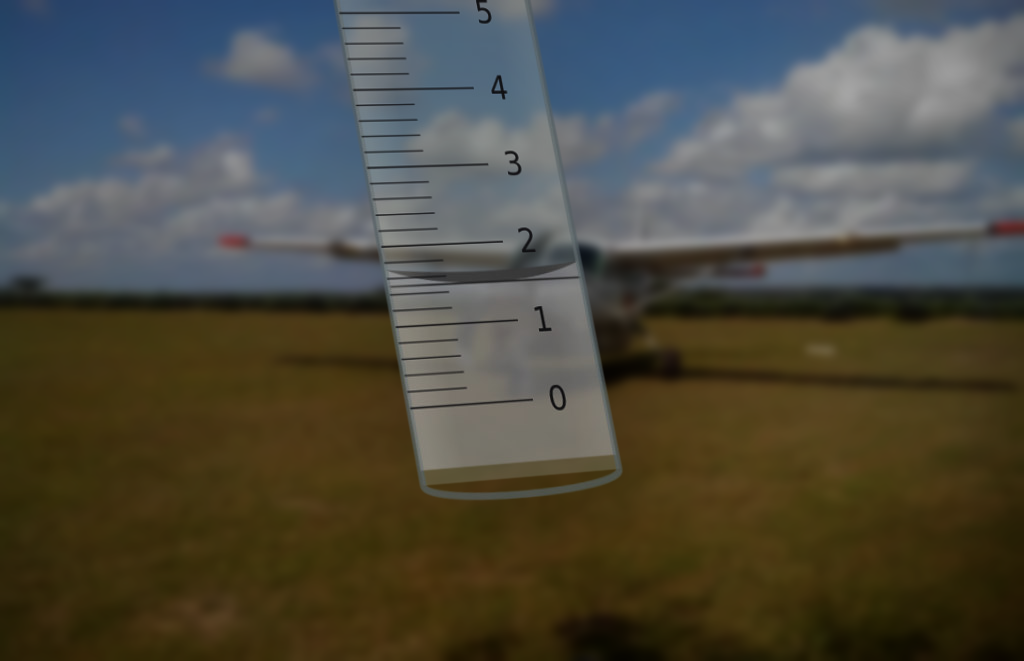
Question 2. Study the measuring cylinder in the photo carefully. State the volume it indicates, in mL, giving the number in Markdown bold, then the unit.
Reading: **1.5** mL
